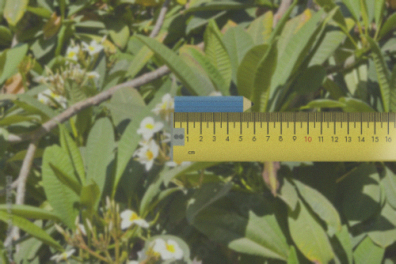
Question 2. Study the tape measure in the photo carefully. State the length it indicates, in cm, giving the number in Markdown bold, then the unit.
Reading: **6** cm
